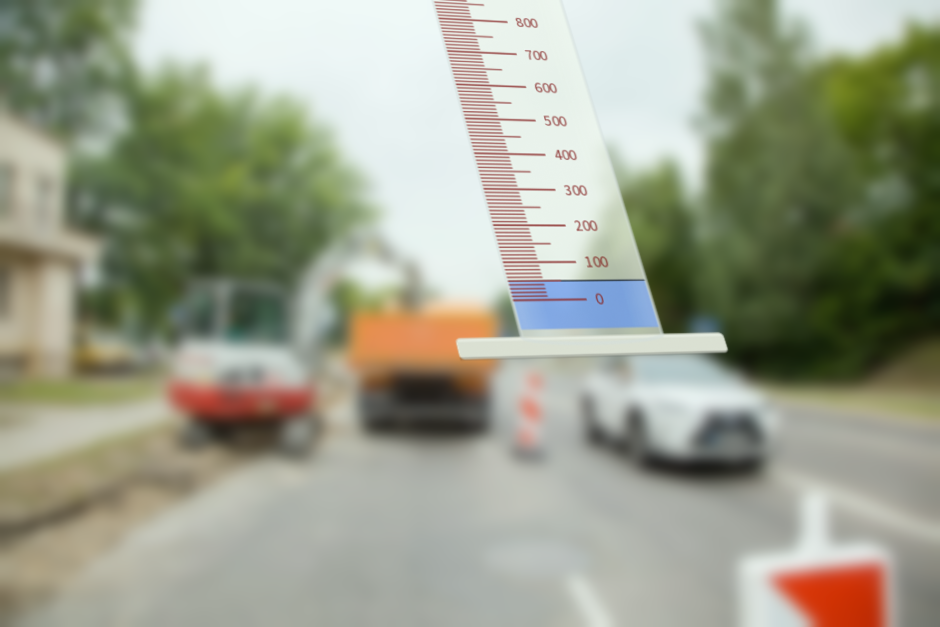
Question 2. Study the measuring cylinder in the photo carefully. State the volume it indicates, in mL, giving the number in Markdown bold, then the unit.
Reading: **50** mL
